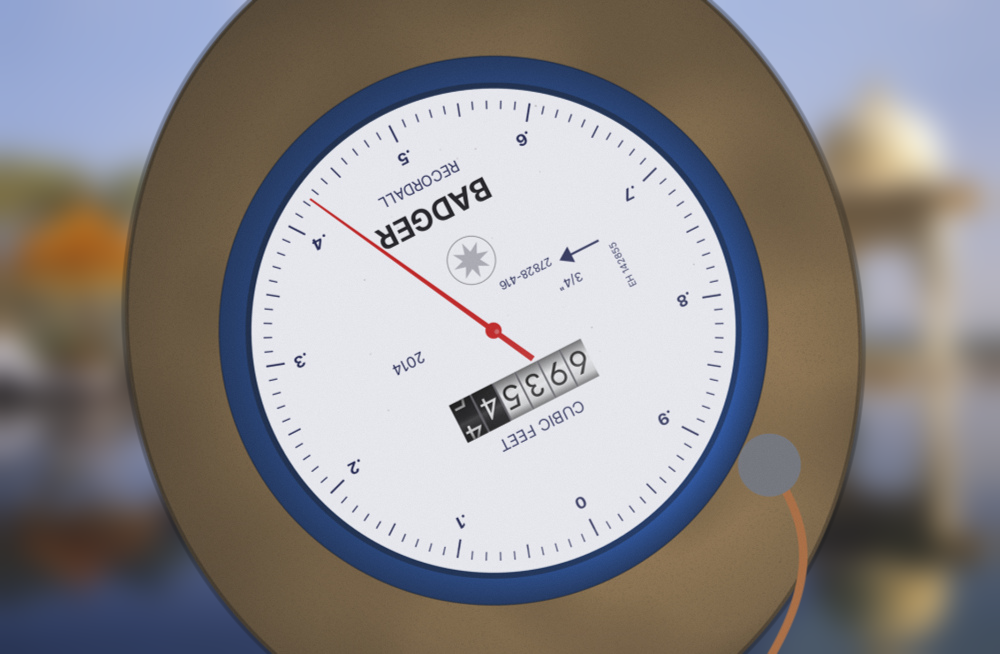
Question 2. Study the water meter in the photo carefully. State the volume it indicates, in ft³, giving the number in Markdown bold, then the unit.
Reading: **693544.42** ft³
